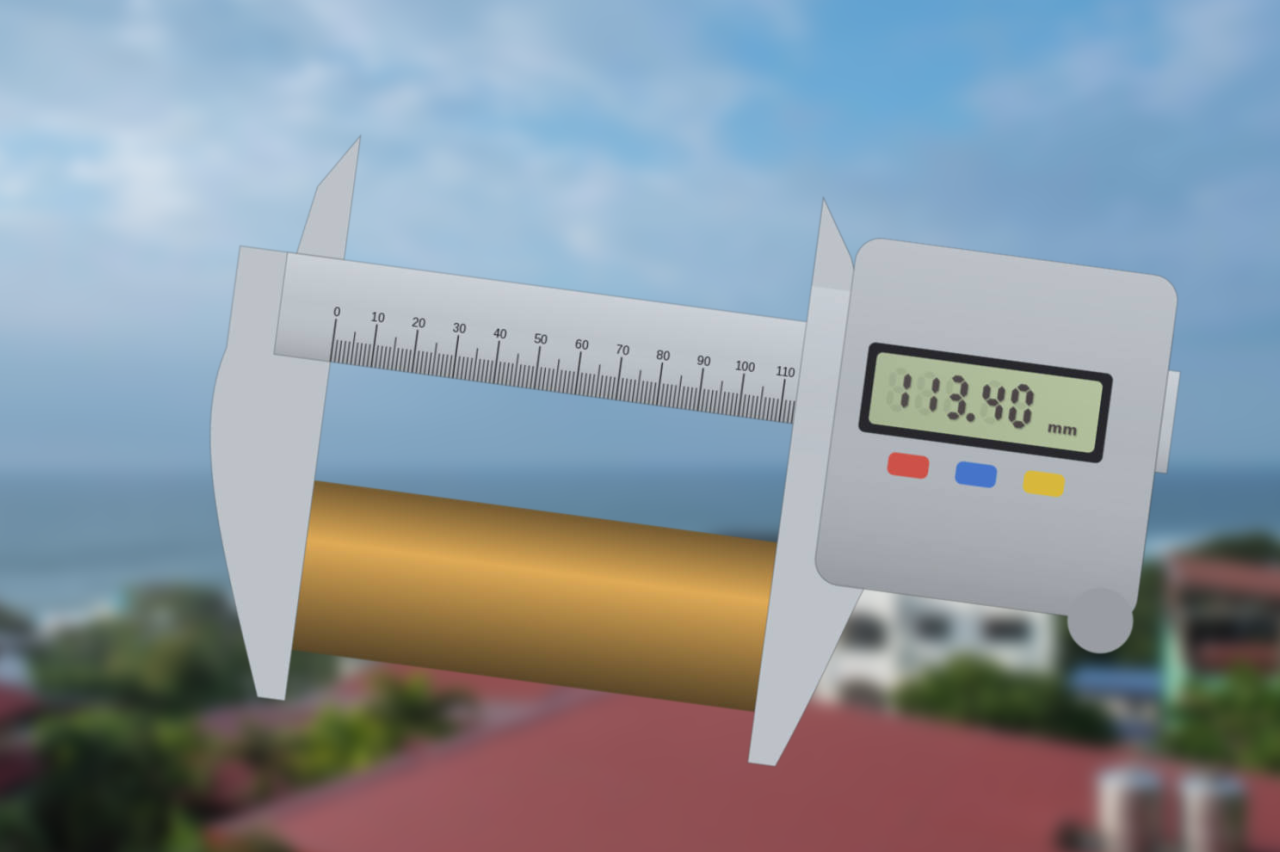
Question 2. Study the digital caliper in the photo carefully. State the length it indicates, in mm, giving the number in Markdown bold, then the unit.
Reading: **113.40** mm
